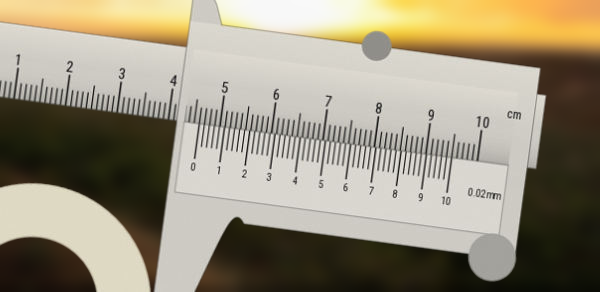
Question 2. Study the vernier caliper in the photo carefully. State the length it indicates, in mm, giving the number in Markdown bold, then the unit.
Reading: **46.0** mm
